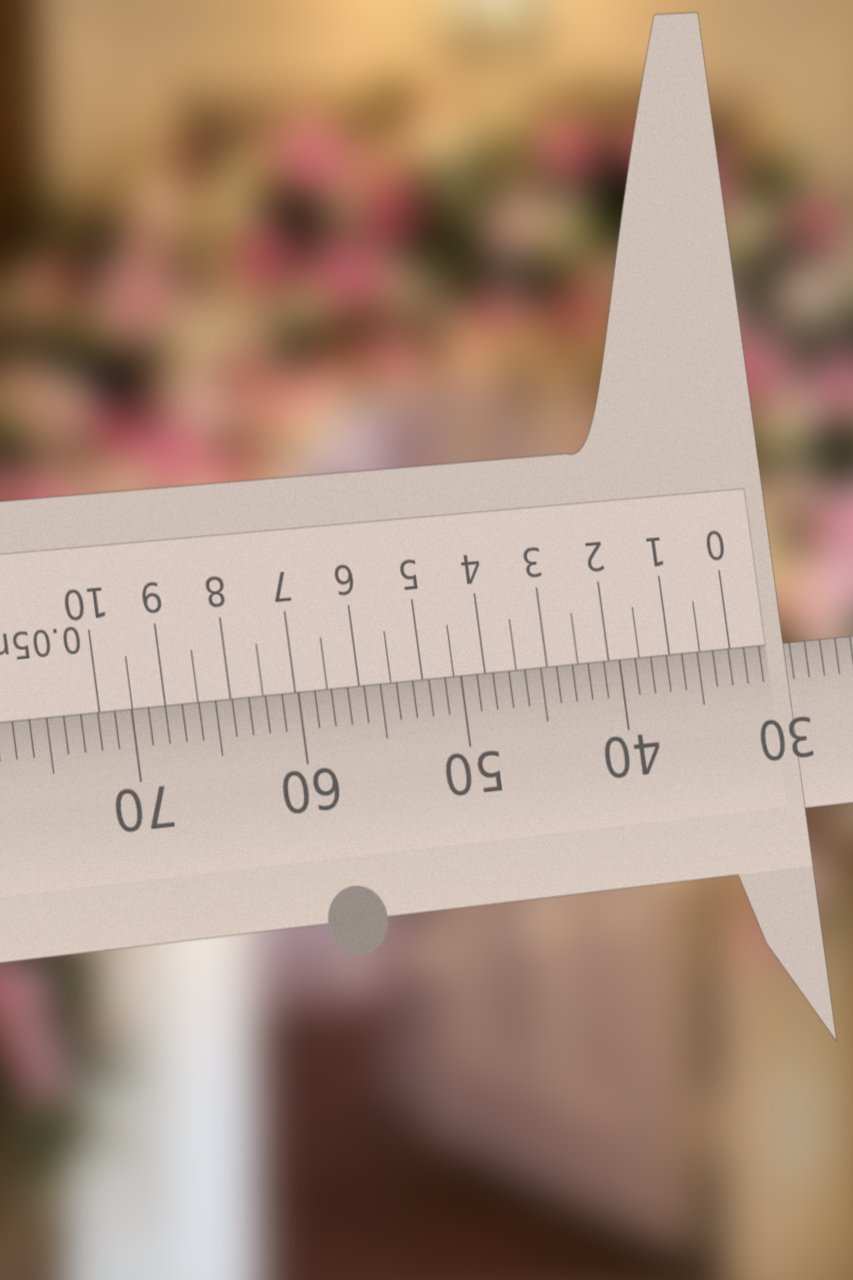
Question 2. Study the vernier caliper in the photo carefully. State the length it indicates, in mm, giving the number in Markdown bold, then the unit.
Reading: **32.9** mm
